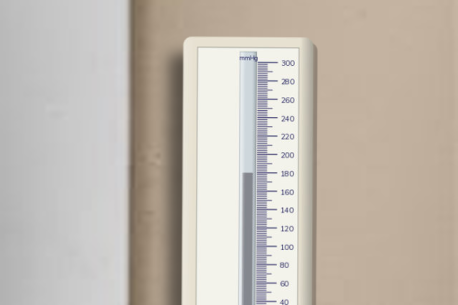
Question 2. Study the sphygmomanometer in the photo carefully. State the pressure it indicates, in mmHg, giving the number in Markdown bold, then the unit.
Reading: **180** mmHg
